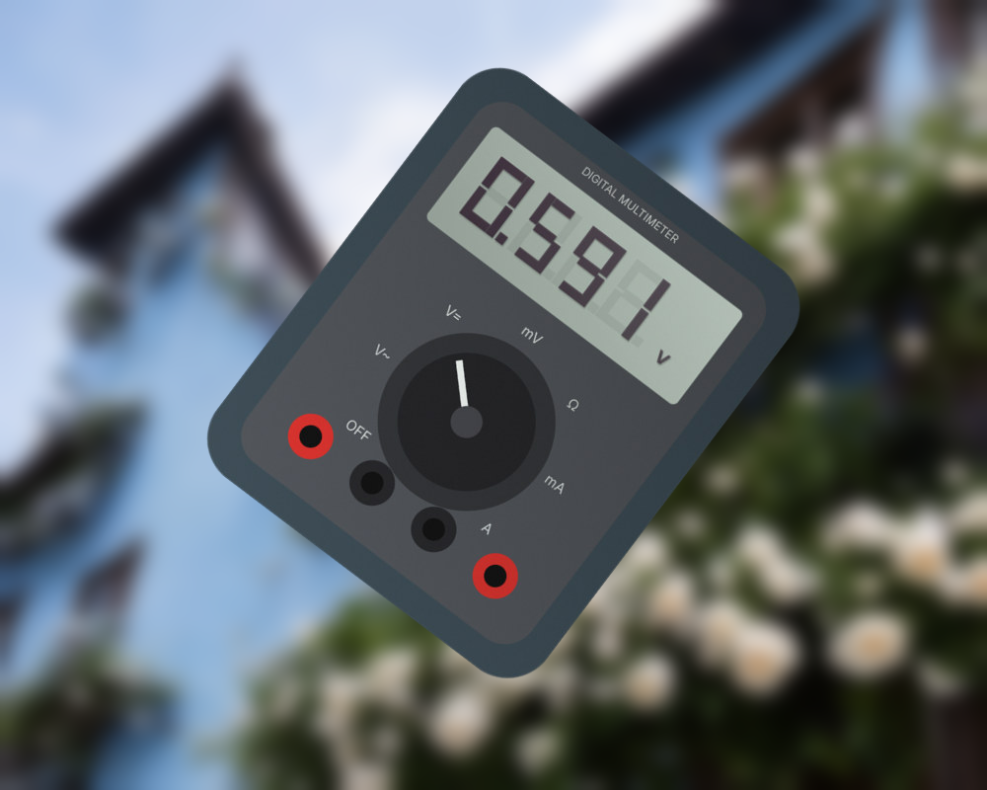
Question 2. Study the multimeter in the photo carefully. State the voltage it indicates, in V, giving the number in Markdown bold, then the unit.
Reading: **0.591** V
